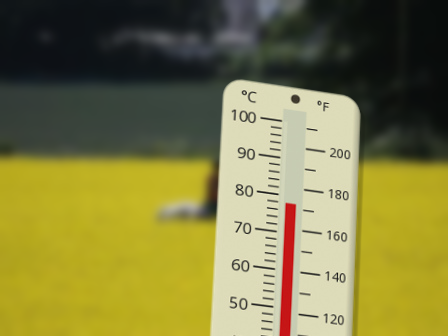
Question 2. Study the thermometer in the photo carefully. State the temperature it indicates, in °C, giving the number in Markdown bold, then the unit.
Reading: **78** °C
